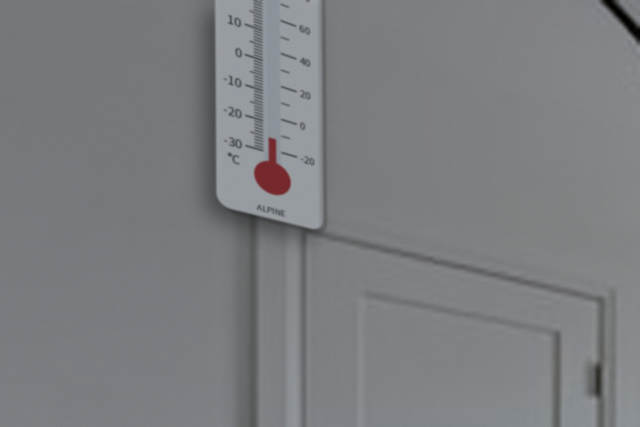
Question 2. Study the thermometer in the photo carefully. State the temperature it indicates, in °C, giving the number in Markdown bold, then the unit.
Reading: **-25** °C
